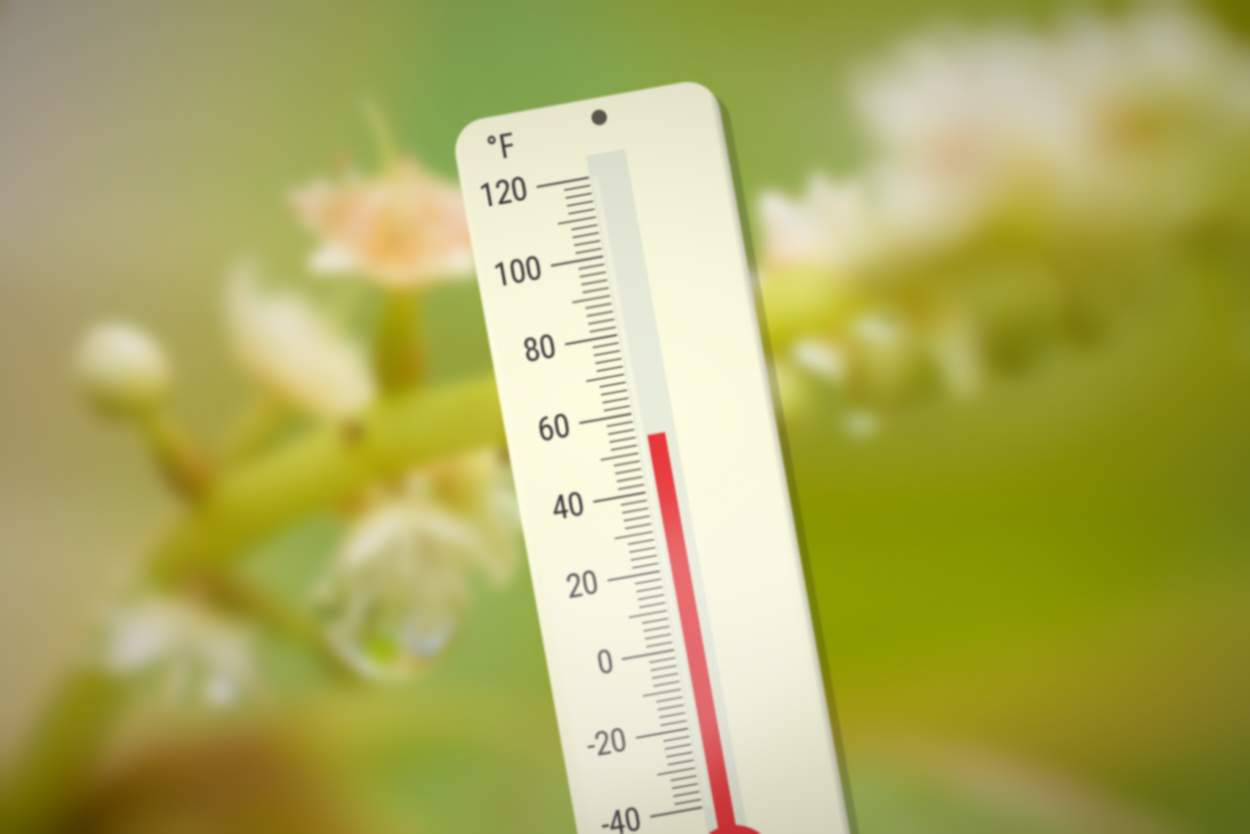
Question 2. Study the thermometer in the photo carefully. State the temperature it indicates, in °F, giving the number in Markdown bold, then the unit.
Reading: **54** °F
